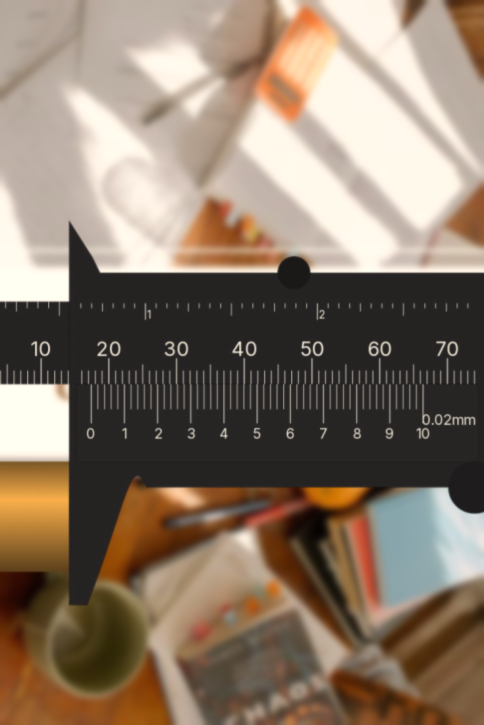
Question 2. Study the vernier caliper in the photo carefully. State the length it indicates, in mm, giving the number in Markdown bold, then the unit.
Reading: **17.4** mm
